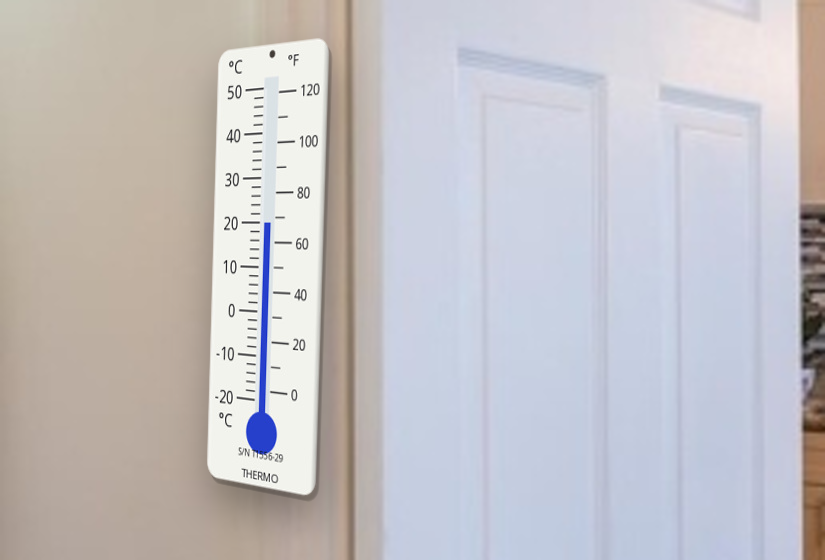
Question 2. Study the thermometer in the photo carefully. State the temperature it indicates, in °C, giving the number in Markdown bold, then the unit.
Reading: **20** °C
